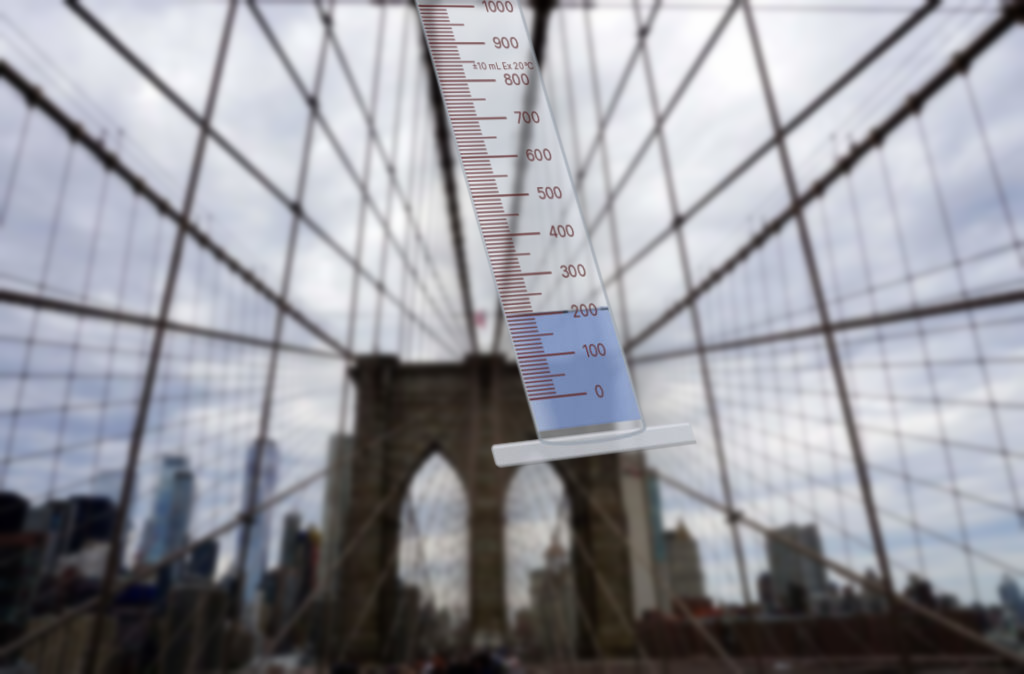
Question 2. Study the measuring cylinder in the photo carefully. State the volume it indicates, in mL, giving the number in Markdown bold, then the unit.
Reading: **200** mL
